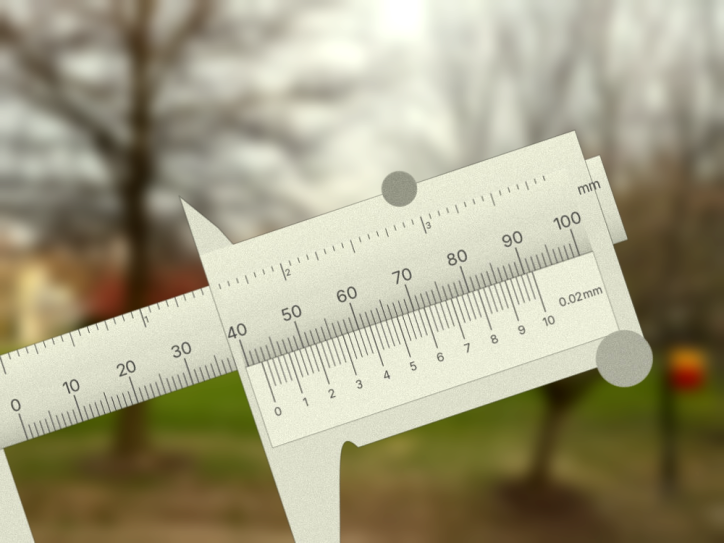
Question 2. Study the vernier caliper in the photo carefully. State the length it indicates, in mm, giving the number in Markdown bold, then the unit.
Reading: **42.4** mm
